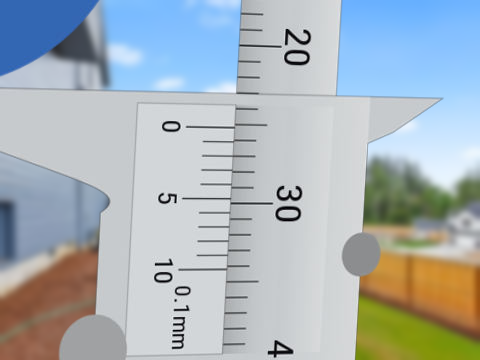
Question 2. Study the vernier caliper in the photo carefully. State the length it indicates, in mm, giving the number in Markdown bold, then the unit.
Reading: **25.2** mm
